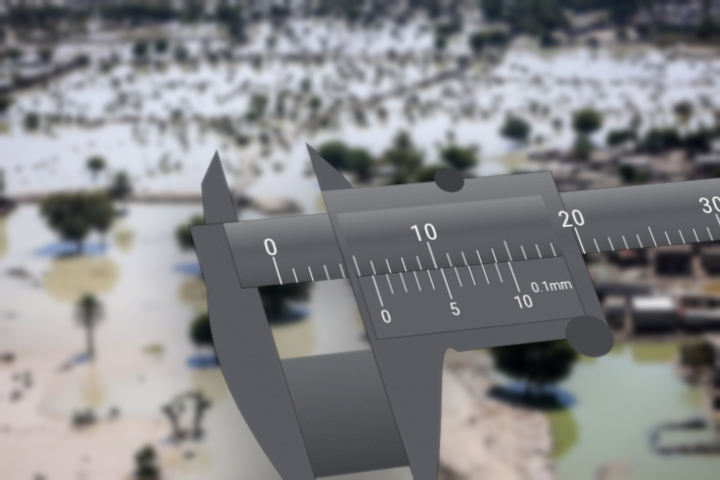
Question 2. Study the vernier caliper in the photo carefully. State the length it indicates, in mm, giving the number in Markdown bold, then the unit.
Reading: **5.8** mm
